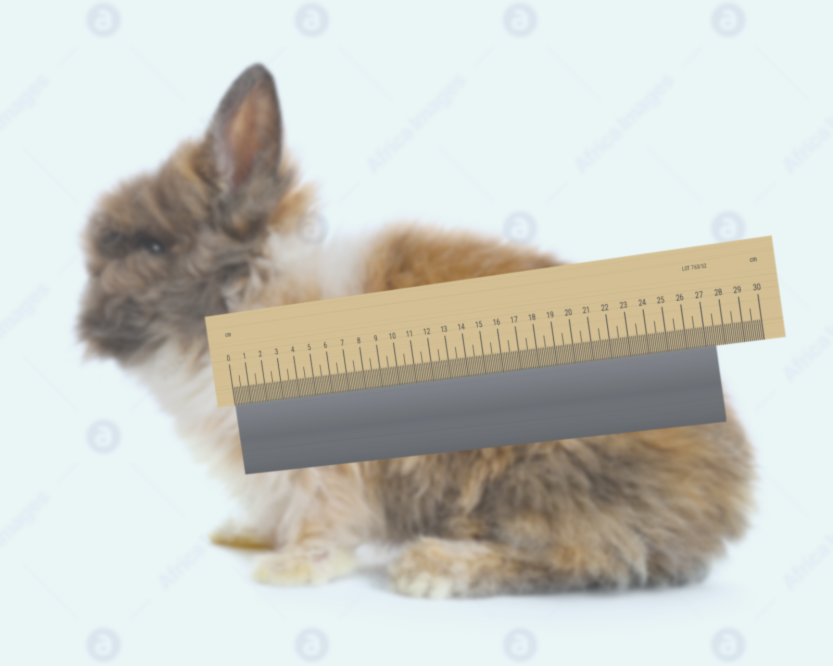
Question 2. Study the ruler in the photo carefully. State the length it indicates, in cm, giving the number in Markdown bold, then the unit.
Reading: **27.5** cm
